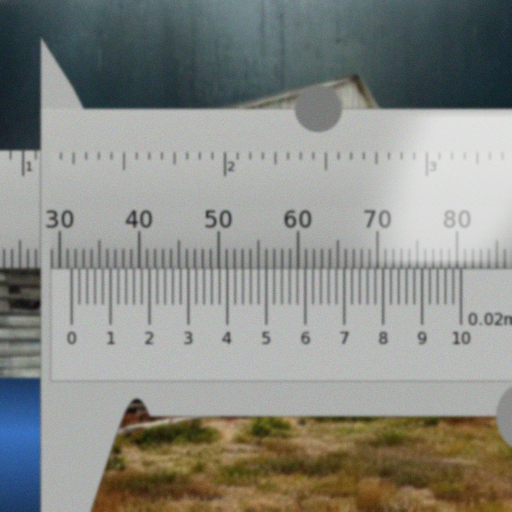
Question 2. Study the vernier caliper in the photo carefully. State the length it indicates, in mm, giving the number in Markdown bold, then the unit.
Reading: **31.5** mm
